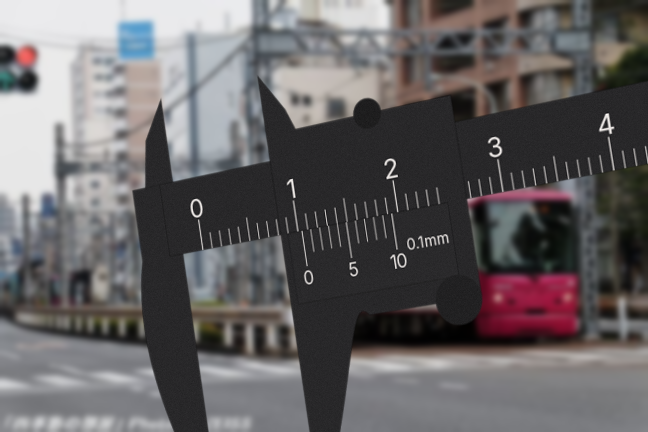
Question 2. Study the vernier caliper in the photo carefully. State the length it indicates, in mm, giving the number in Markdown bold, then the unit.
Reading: **10.4** mm
